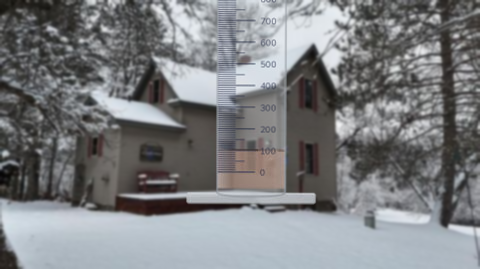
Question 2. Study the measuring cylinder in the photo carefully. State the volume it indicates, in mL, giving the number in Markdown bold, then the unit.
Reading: **100** mL
